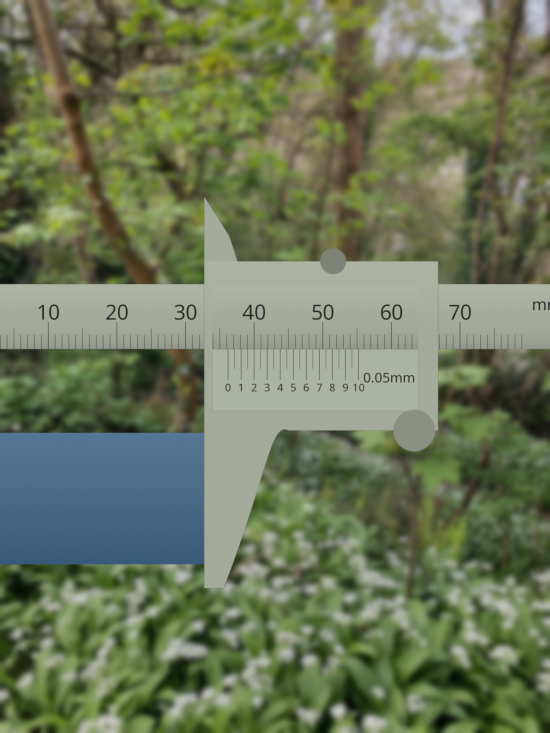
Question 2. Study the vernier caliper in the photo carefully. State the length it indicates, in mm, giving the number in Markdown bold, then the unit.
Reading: **36.2** mm
